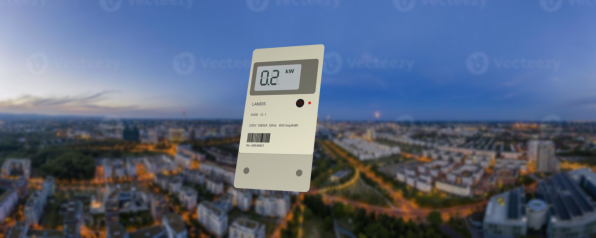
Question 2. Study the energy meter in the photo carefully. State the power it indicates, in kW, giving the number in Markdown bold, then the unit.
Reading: **0.2** kW
